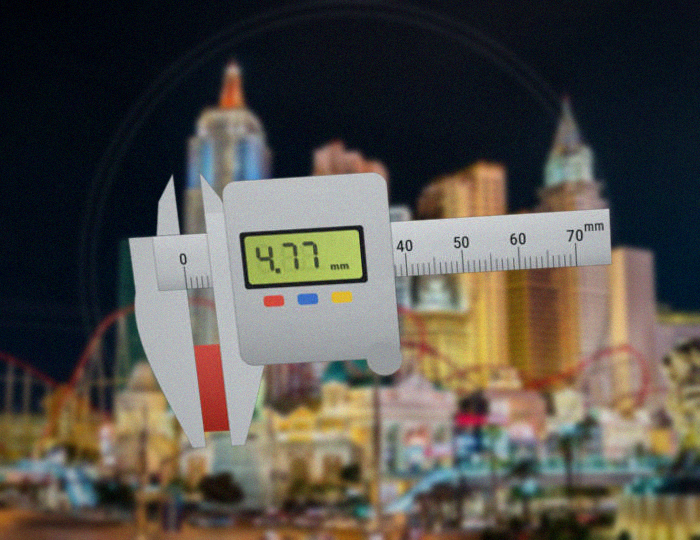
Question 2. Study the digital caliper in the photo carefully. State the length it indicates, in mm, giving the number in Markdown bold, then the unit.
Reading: **4.77** mm
